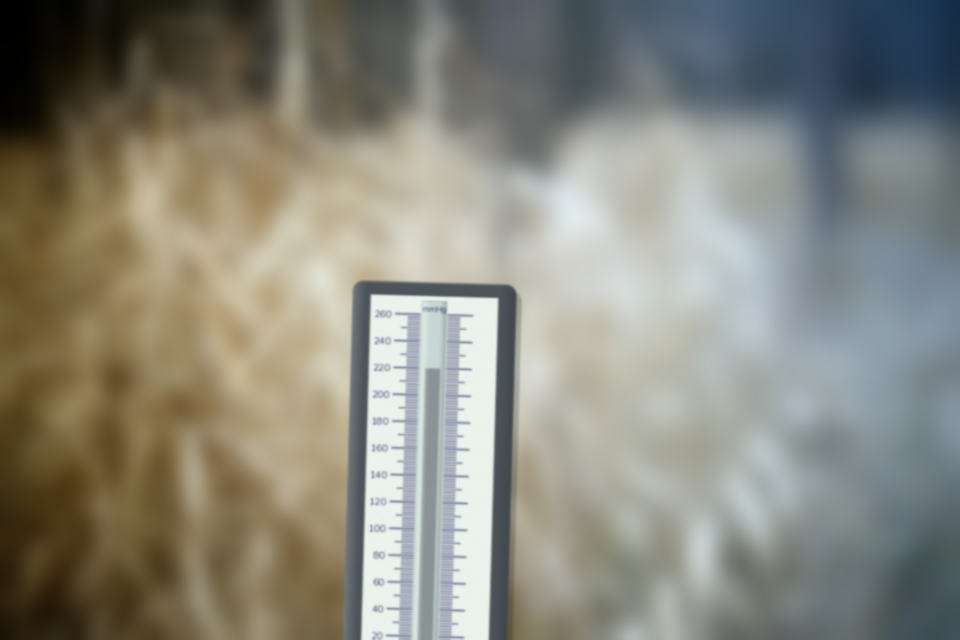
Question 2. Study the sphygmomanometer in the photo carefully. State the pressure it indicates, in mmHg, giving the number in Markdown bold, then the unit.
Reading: **220** mmHg
